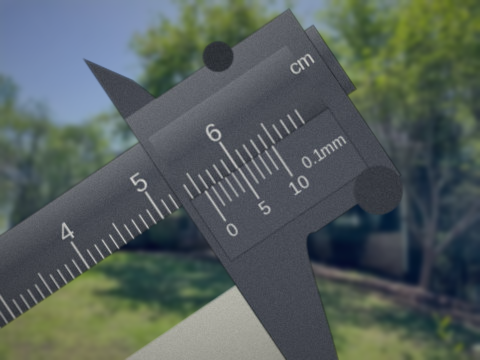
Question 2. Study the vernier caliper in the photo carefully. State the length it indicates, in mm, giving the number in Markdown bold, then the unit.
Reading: **55.6** mm
